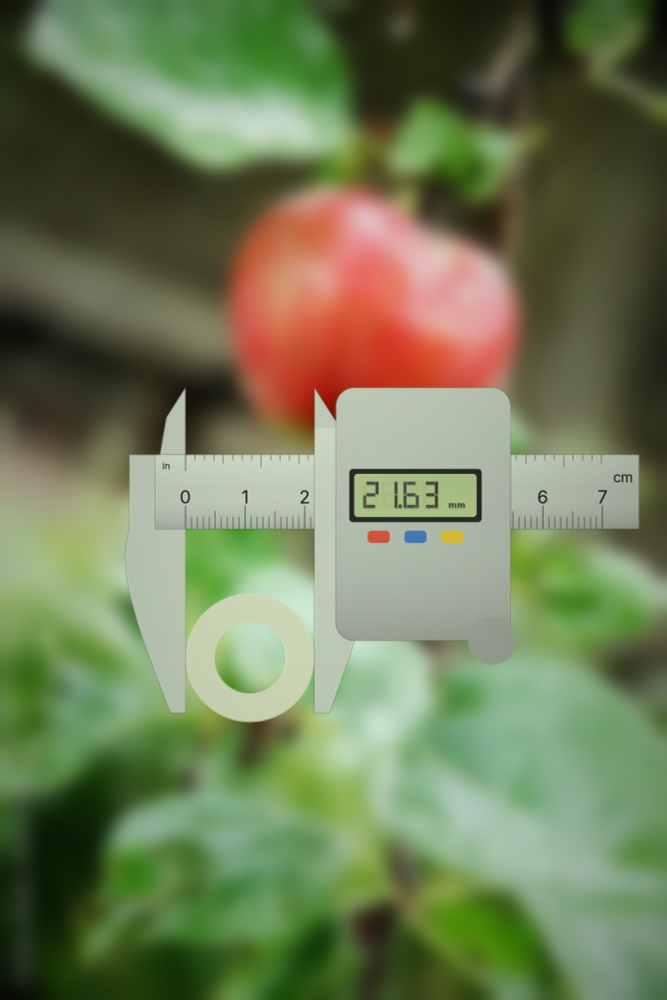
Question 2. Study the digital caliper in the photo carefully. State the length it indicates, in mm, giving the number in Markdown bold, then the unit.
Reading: **21.63** mm
